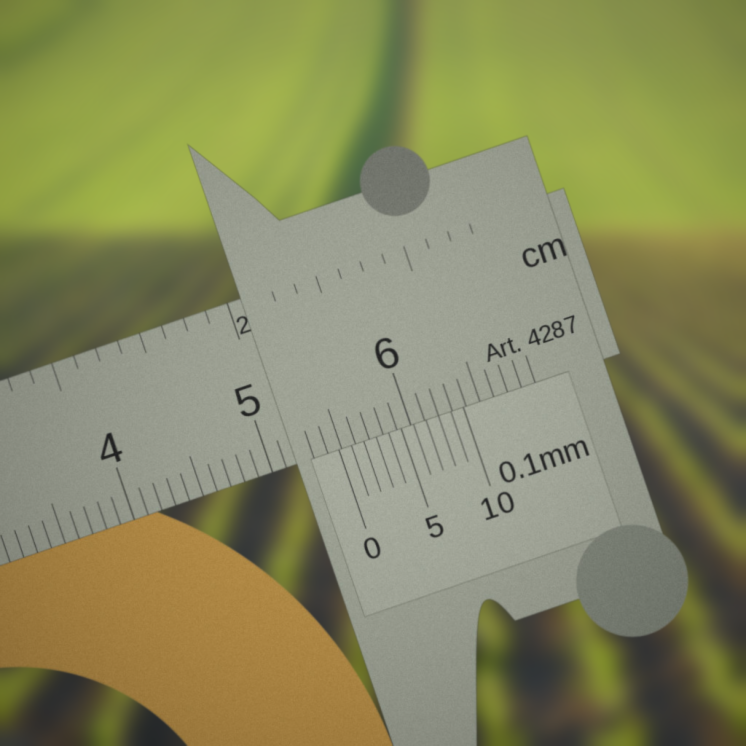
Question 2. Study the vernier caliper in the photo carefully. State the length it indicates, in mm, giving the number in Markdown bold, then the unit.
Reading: **54.8** mm
